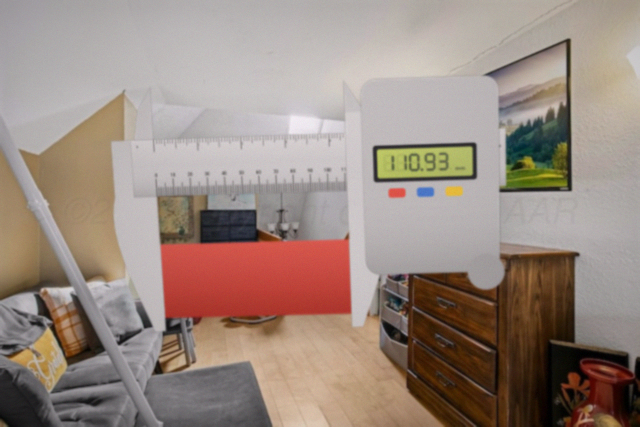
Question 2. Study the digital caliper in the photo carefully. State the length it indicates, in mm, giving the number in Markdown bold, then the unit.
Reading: **110.93** mm
